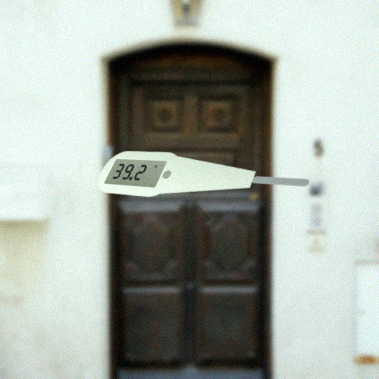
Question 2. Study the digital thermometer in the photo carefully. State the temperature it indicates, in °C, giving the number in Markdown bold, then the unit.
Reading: **39.2** °C
